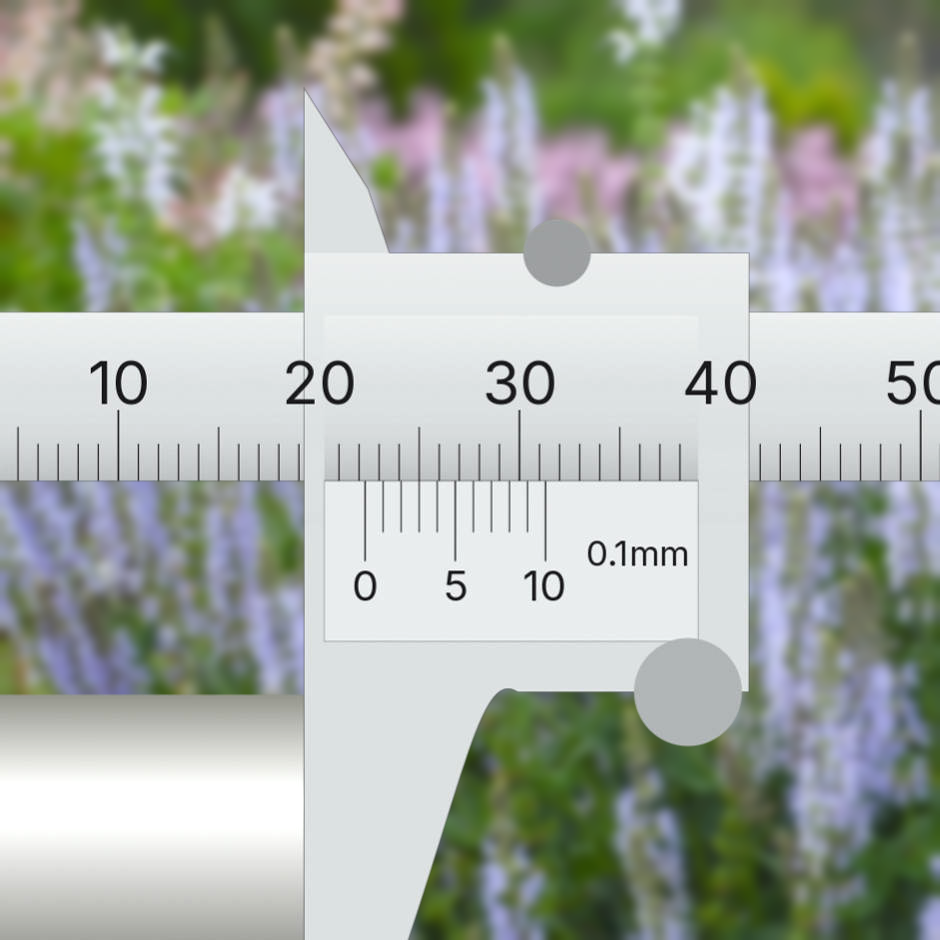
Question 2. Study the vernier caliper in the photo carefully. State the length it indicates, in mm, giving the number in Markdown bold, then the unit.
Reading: **22.3** mm
